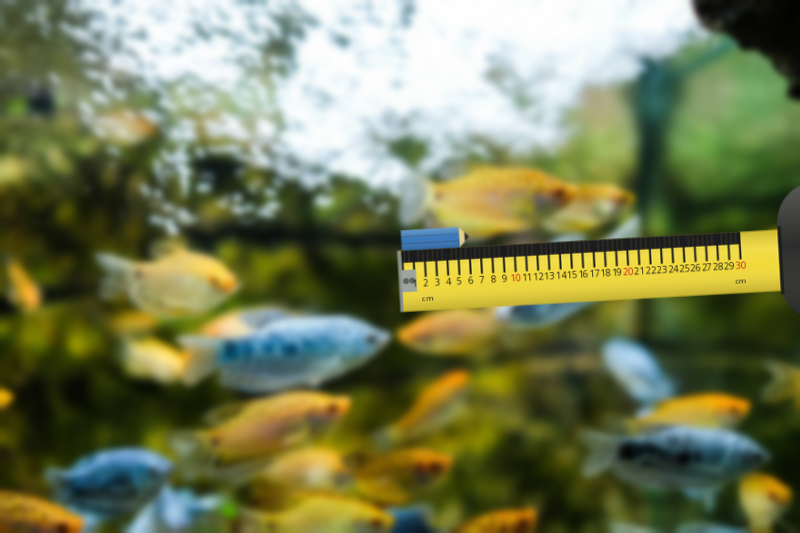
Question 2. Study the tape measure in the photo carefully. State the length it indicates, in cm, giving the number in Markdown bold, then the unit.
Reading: **6** cm
